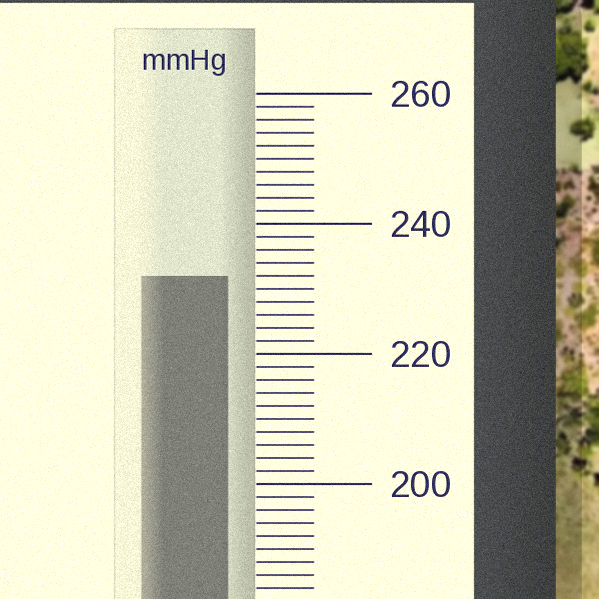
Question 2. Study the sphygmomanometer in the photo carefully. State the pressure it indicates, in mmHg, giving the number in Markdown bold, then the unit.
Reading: **232** mmHg
